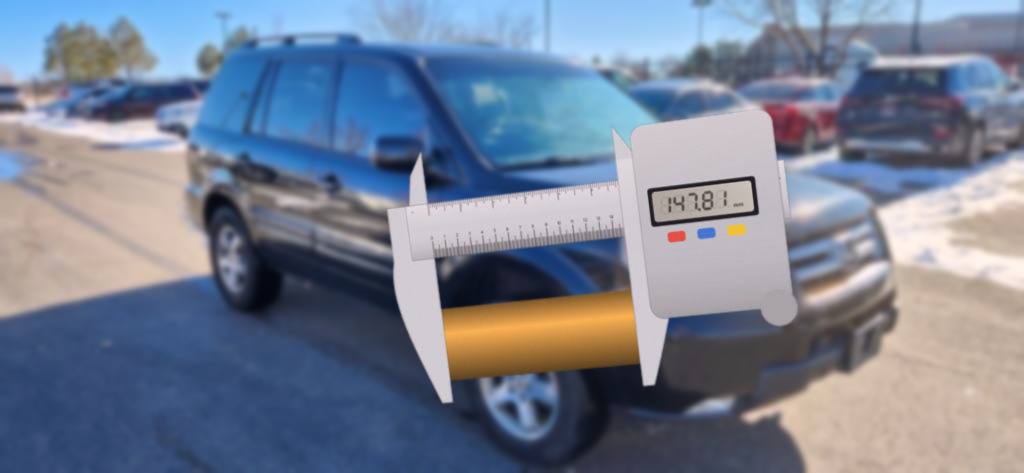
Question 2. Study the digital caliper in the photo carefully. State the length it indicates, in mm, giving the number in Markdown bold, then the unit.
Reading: **147.81** mm
